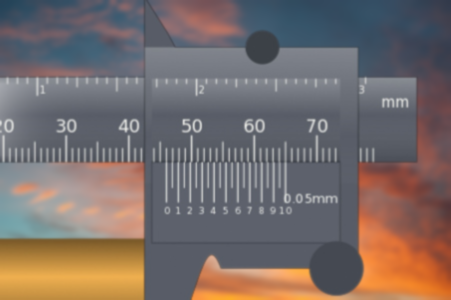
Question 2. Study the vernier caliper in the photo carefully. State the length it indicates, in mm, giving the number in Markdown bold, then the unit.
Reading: **46.0** mm
